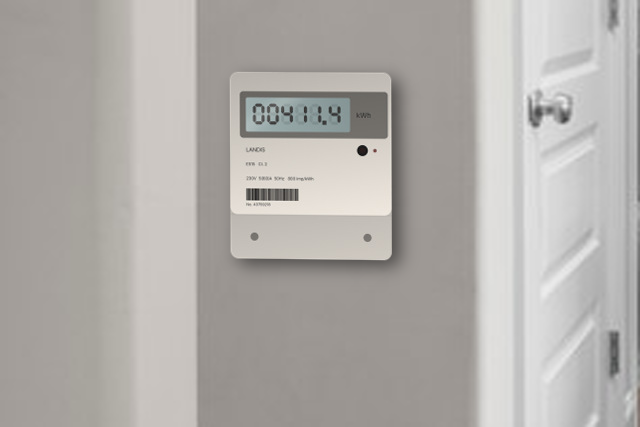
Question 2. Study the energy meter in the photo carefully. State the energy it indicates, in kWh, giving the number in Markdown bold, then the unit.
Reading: **411.4** kWh
